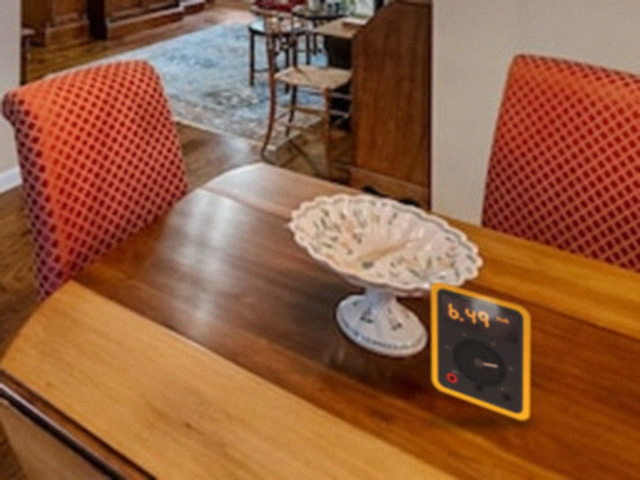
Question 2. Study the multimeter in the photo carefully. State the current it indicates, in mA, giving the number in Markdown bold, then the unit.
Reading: **6.49** mA
